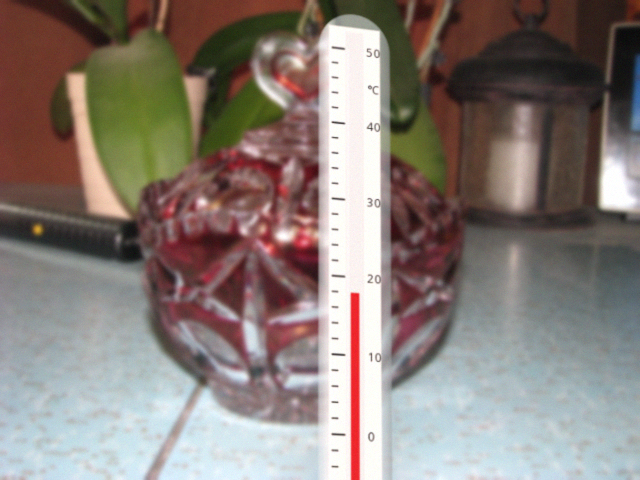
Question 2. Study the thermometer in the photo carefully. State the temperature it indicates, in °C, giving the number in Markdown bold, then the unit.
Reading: **18** °C
